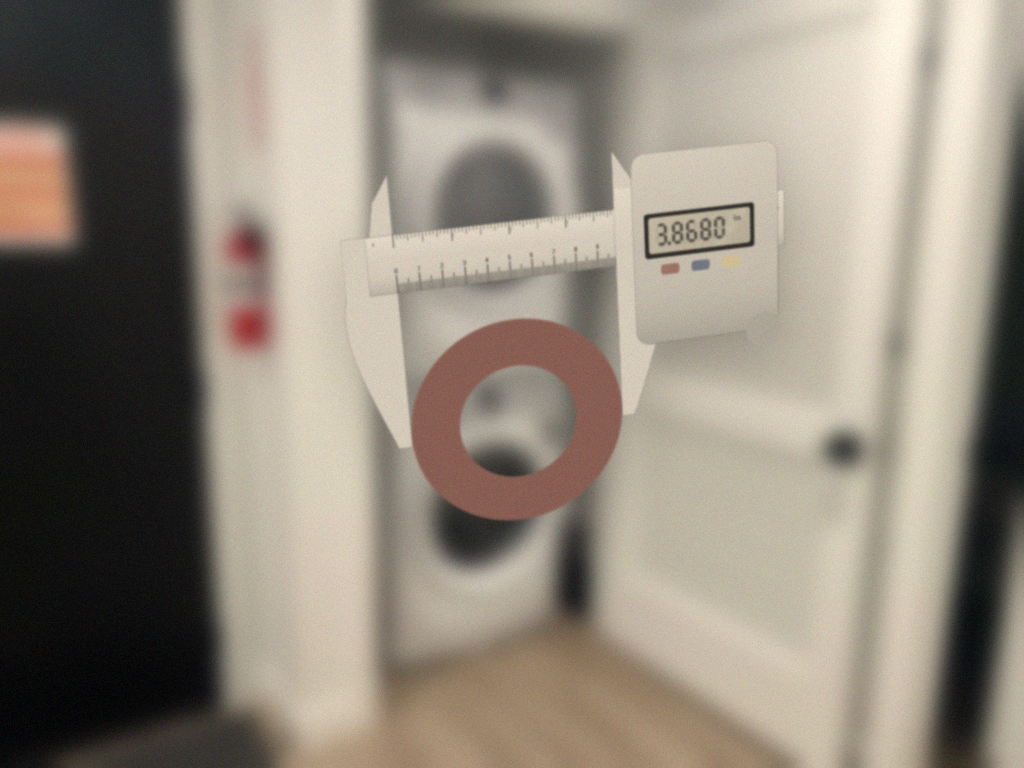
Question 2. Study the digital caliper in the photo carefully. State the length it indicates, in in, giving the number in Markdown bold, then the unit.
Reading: **3.8680** in
